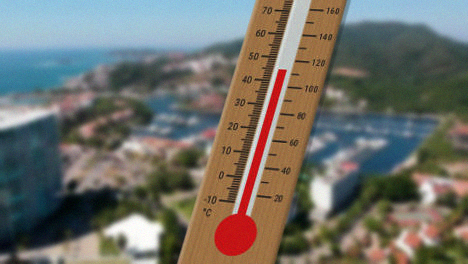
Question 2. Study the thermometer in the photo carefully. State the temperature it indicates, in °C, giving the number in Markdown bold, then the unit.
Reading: **45** °C
